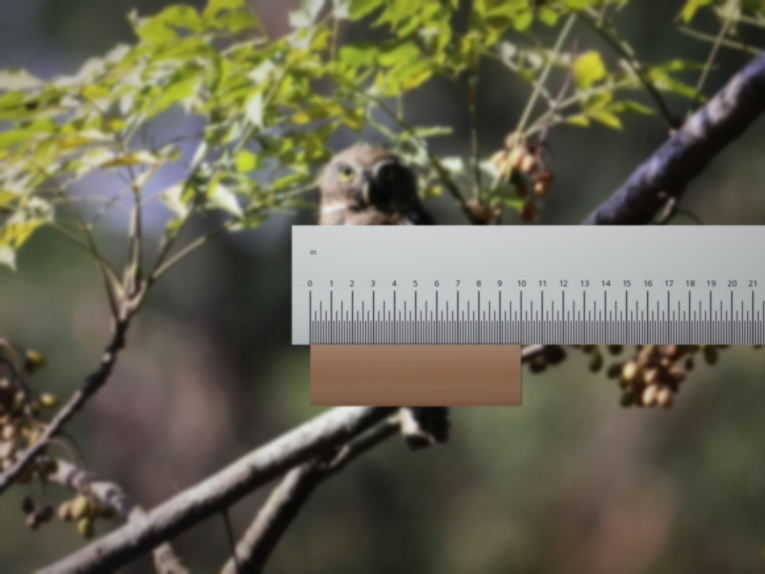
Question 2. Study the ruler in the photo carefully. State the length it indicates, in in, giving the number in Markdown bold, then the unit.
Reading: **10** in
